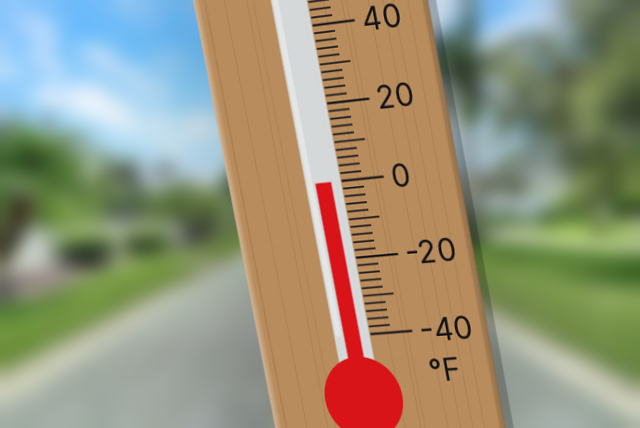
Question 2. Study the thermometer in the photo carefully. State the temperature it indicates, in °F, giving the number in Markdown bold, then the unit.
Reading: **0** °F
